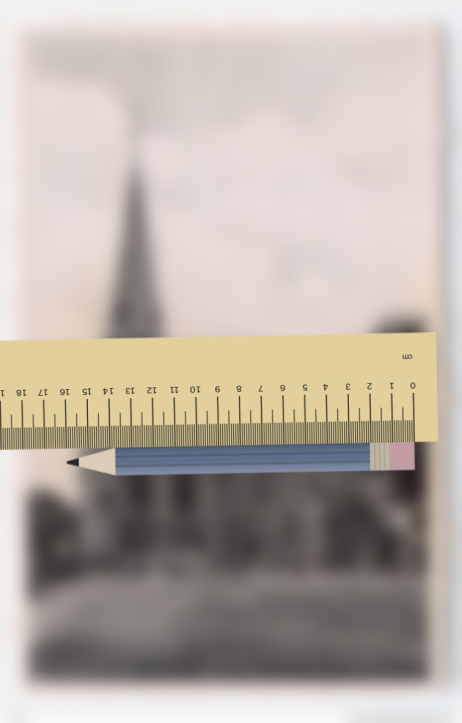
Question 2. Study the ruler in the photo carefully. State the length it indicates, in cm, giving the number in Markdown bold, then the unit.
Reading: **16** cm
